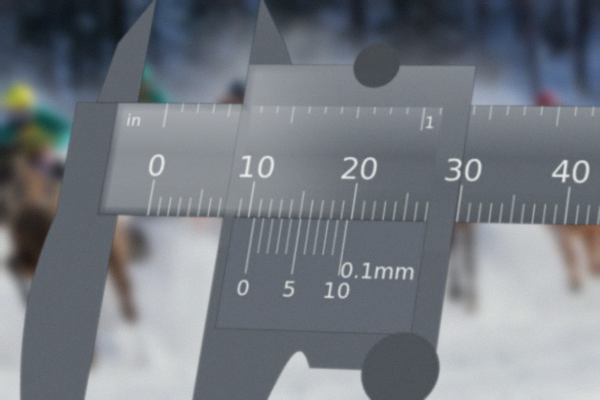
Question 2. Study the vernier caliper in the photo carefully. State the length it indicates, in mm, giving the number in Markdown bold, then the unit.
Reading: **10.6** mm
